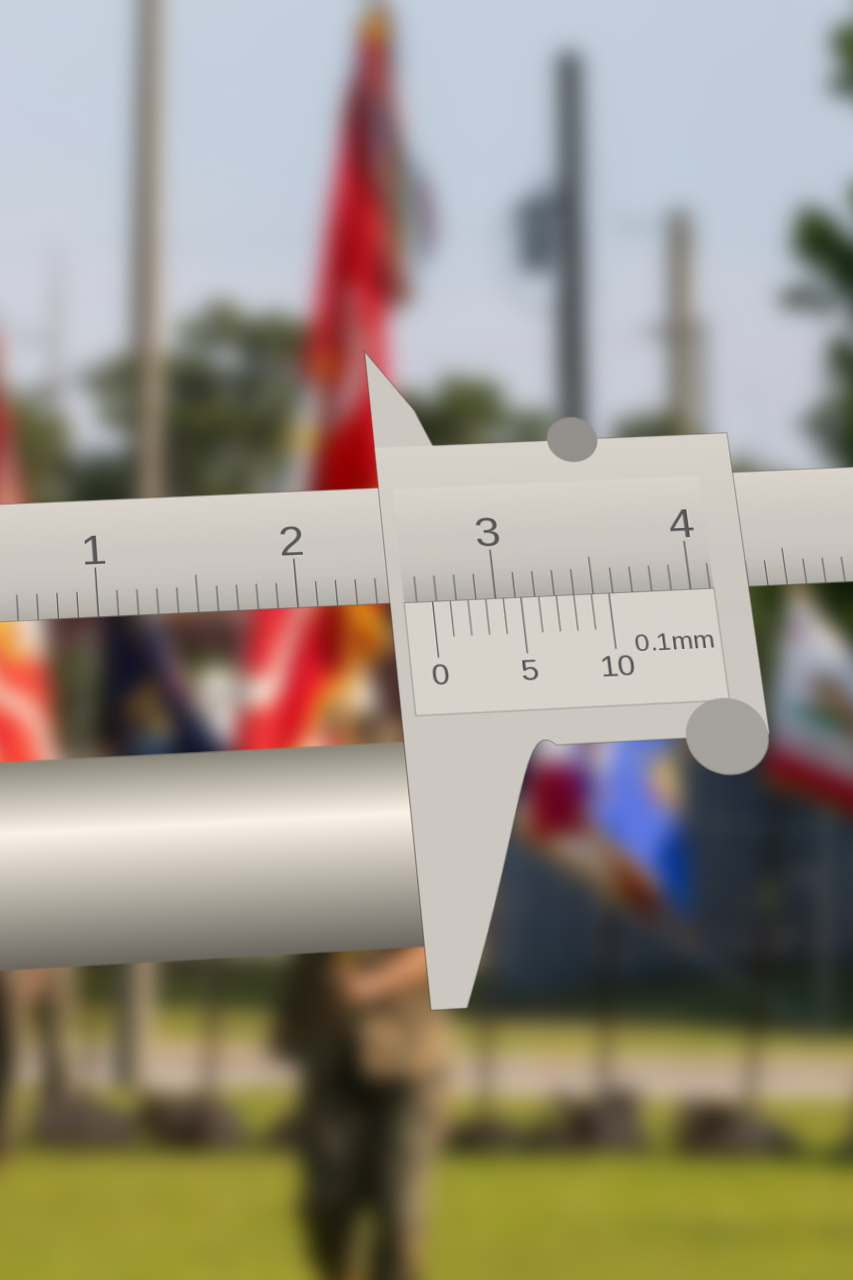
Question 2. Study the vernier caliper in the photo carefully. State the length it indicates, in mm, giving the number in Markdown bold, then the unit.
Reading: **26.8** mm
